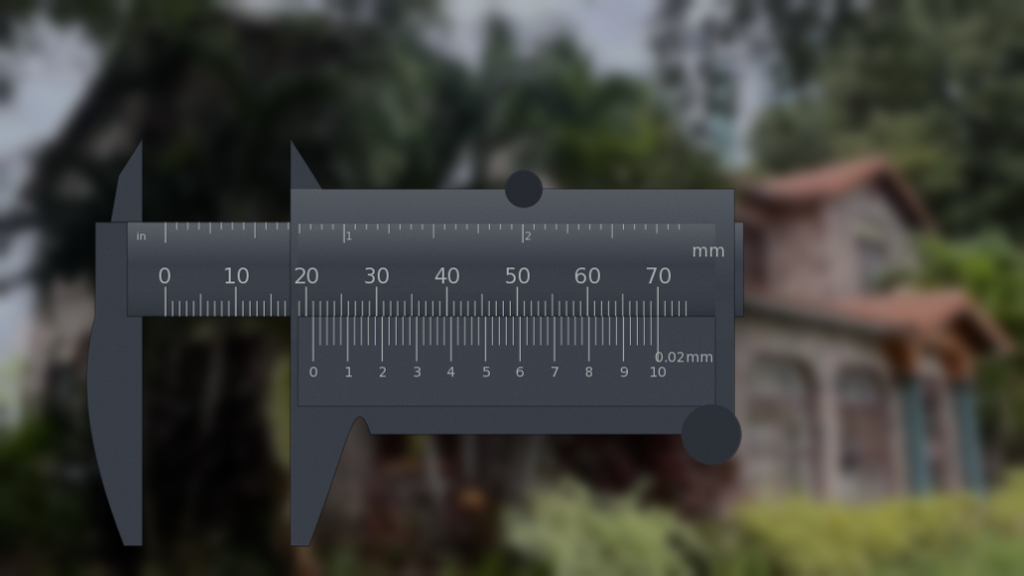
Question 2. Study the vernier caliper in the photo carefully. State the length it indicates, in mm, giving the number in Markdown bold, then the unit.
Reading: **21.0** mm
